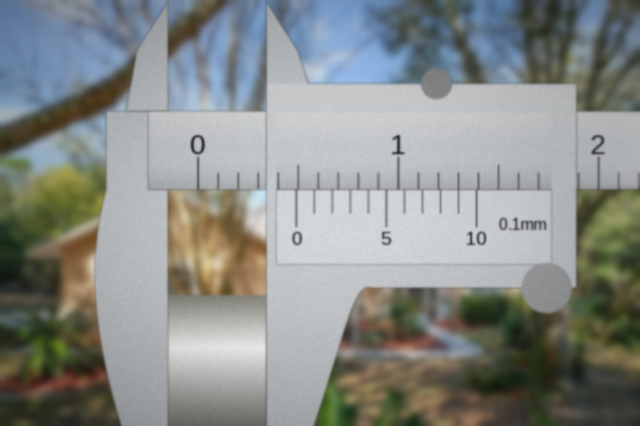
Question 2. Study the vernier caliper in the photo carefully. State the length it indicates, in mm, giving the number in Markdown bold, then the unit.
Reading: **4.9** mm
